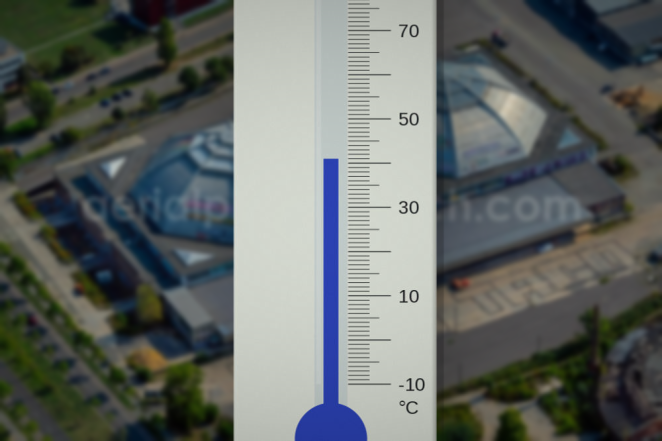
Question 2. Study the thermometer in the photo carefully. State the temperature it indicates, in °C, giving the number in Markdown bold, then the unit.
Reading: **41** °C
